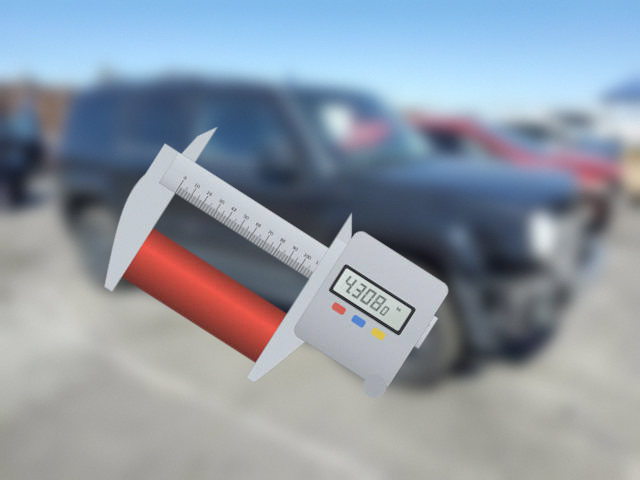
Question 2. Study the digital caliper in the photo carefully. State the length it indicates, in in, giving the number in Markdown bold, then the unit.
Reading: **4.3080** in
